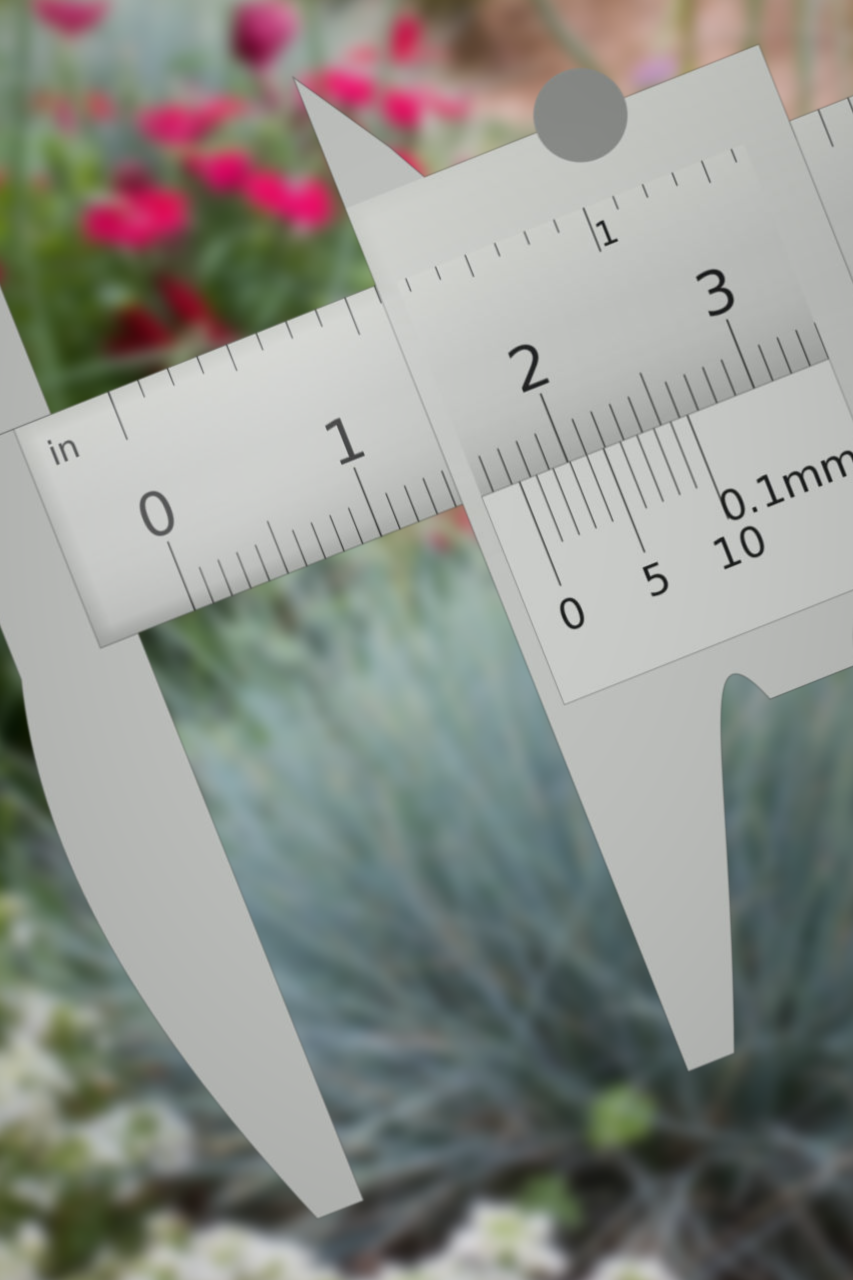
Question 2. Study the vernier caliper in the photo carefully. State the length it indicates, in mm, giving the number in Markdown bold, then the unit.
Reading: **17.4** mm
